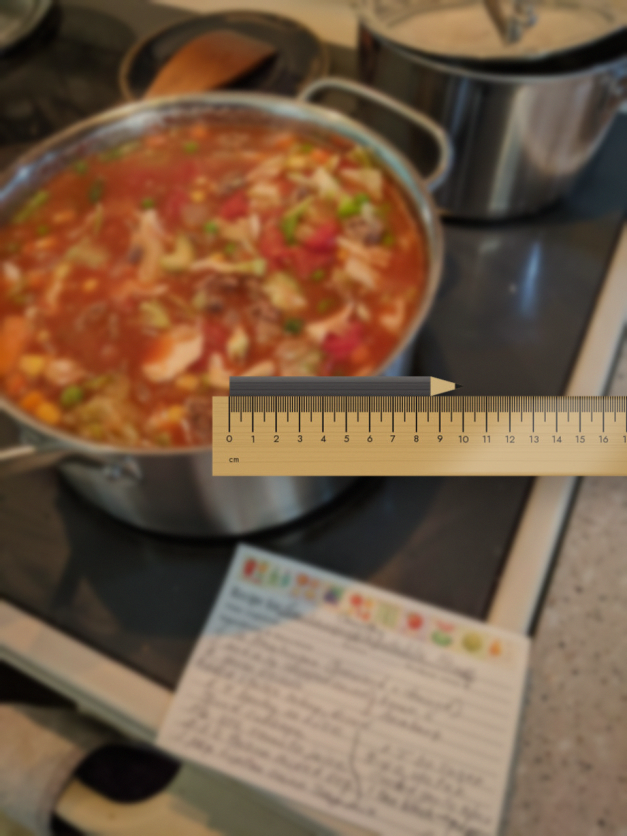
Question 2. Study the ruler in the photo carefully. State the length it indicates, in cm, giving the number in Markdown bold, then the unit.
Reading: **10** cm
